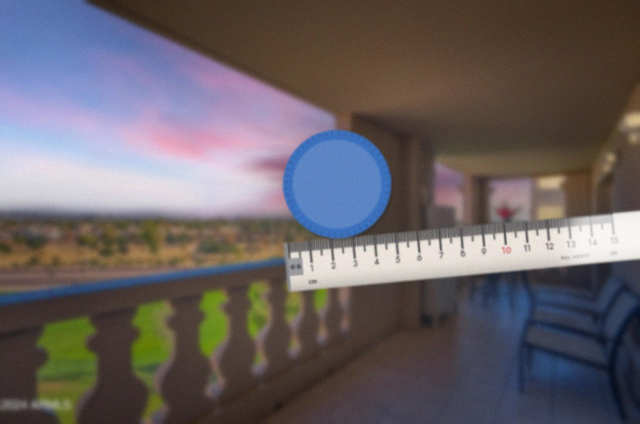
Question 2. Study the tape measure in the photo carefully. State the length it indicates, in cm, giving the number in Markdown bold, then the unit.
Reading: **5** cm
